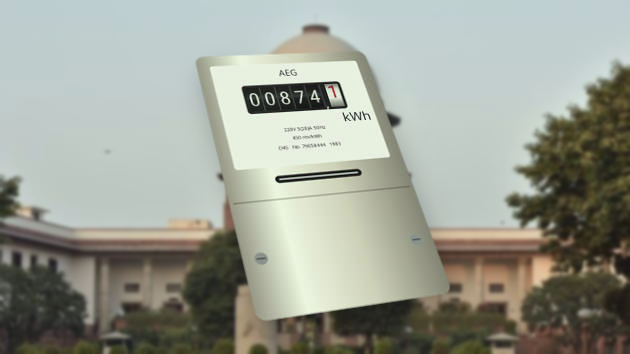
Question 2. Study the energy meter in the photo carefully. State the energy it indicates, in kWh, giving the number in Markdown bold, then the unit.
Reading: **874.1** kWh
